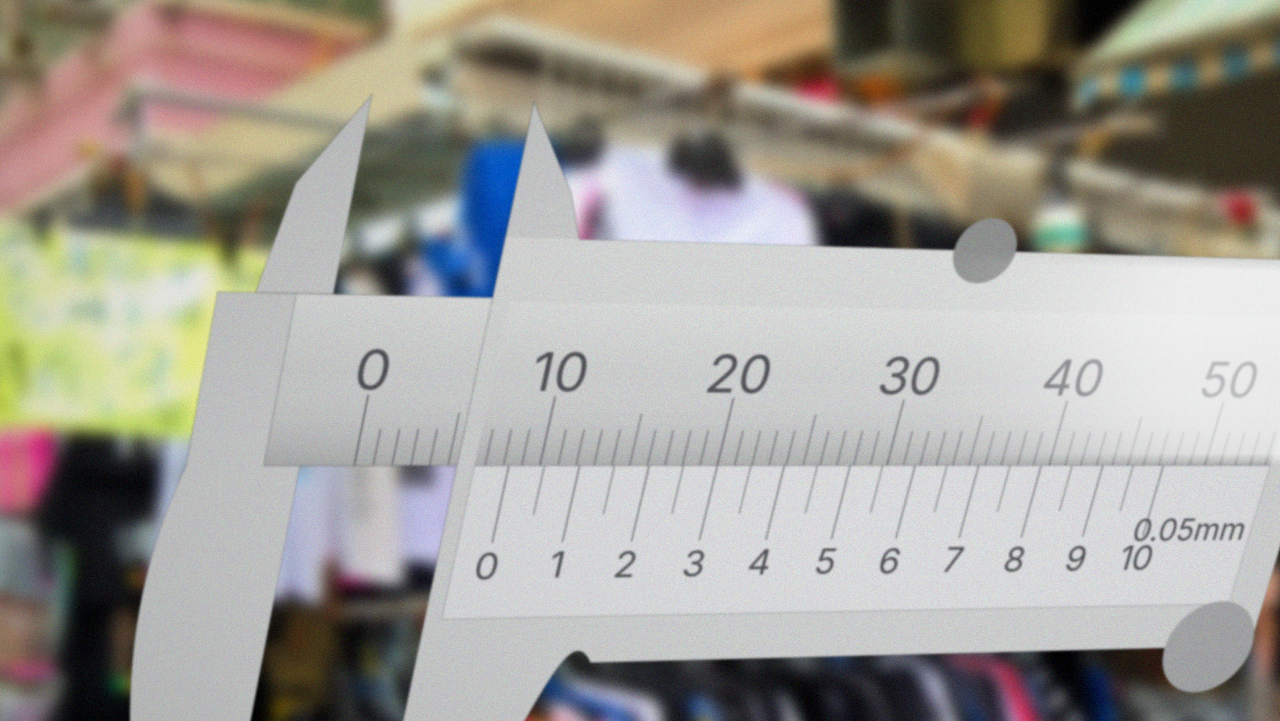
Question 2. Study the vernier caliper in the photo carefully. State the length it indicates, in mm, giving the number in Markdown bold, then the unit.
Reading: **8.3** mm
